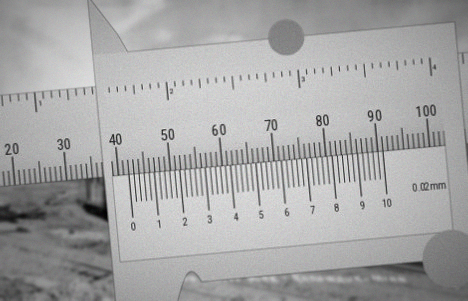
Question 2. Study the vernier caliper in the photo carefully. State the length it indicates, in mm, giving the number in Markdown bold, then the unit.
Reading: **42.0** mm
